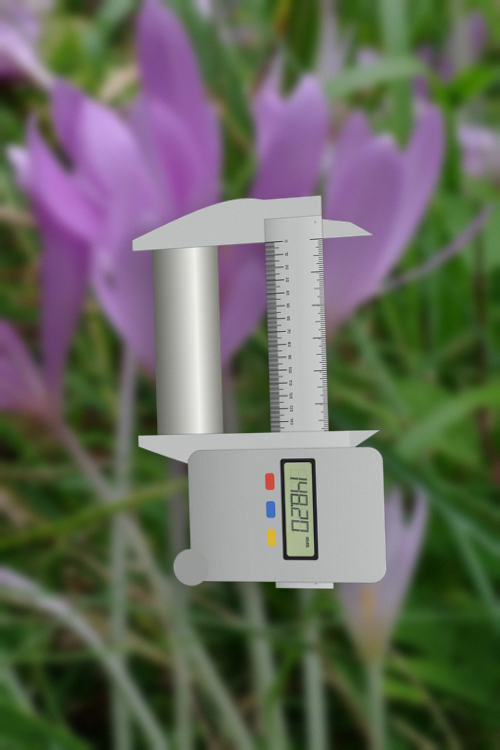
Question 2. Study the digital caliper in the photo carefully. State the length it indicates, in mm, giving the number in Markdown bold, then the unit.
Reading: **148.20** mm
